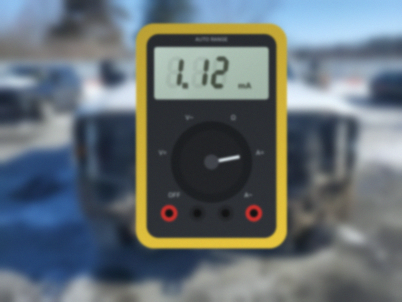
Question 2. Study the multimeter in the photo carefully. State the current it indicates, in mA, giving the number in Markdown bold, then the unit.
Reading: **1.12** mA
